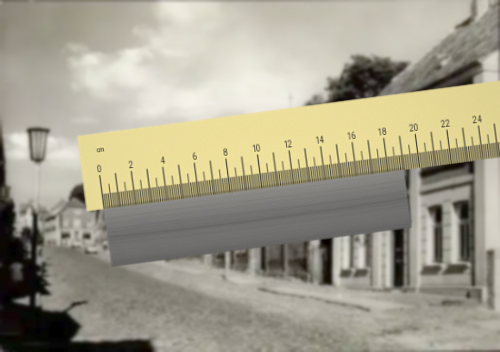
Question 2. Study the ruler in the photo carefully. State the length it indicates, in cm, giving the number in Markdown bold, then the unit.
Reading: **19** cm
